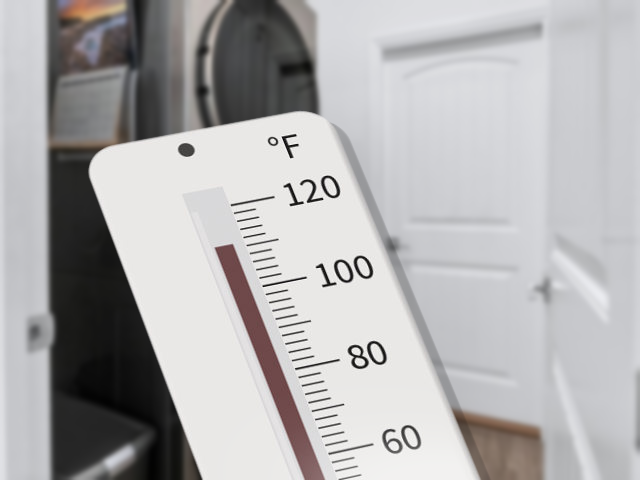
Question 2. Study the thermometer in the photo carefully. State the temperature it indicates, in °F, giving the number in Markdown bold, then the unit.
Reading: **111** °F
